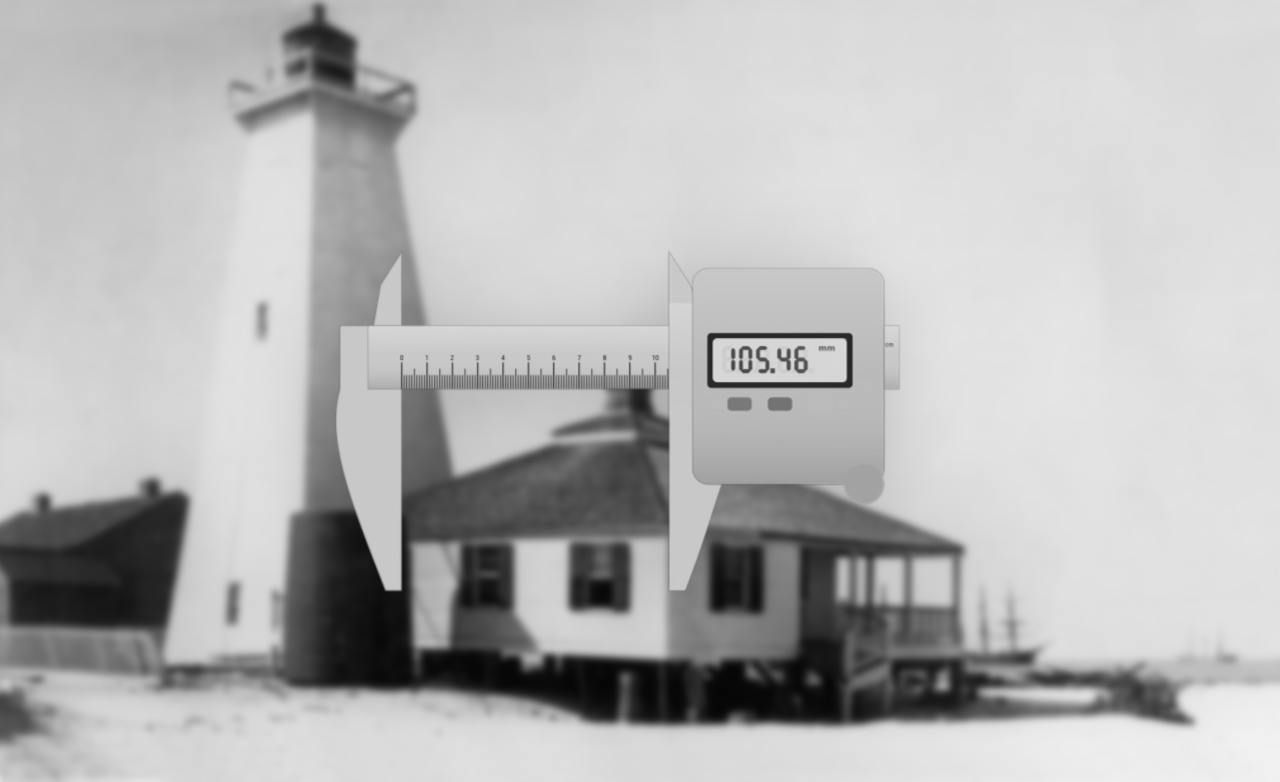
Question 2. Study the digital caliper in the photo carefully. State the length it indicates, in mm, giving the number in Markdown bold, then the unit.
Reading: **105.46** mm
